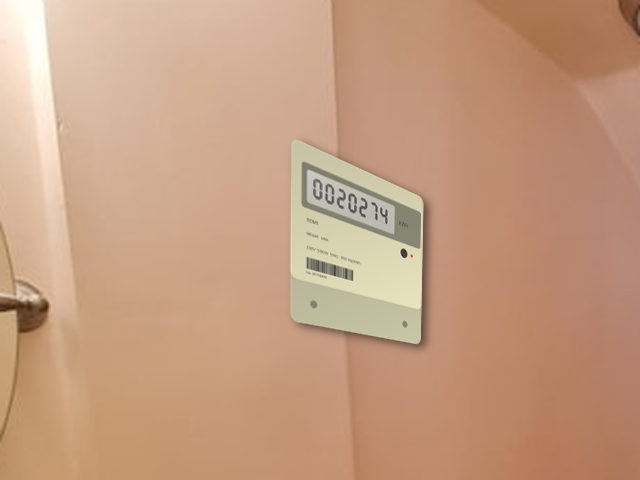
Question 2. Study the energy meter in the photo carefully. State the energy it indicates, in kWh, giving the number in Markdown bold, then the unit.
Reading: **20274** kWh
